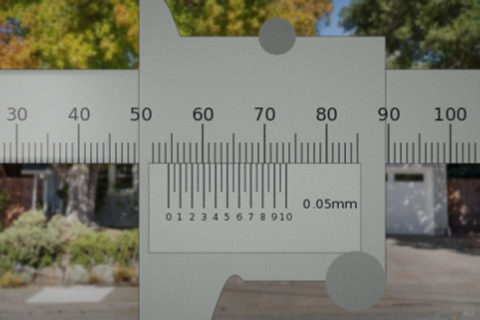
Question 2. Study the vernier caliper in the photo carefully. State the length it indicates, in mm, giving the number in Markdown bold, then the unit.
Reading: **54.5** mm
